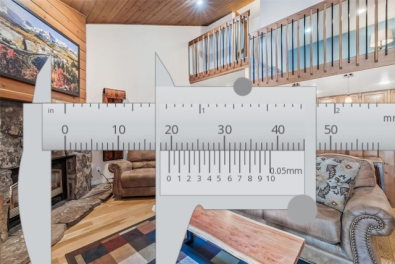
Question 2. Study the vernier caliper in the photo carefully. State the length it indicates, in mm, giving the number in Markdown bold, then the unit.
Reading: **19.6** mm
